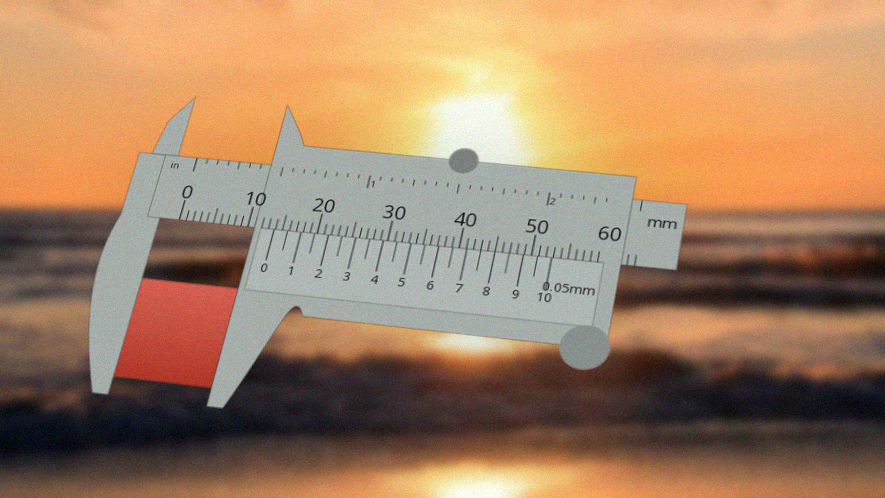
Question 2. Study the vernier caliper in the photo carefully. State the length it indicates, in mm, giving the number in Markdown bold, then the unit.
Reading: **13.8** mm
